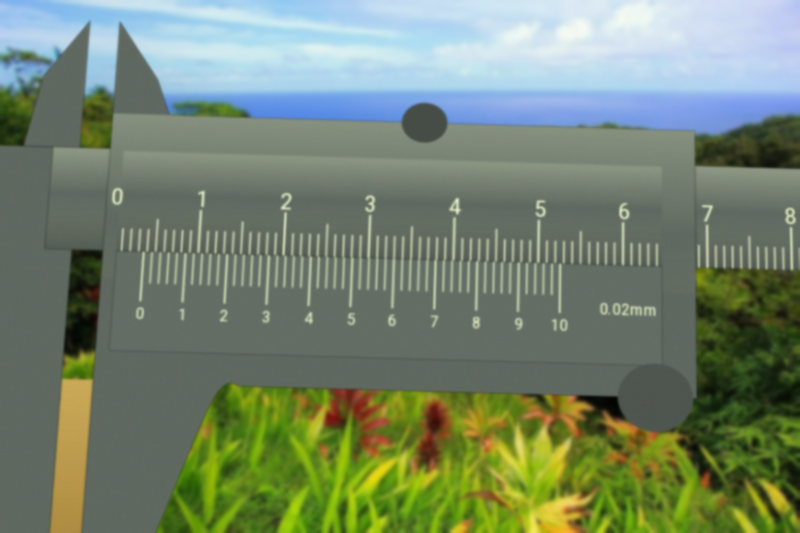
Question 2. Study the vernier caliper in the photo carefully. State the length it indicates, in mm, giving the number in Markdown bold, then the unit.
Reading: **3.6** mm
